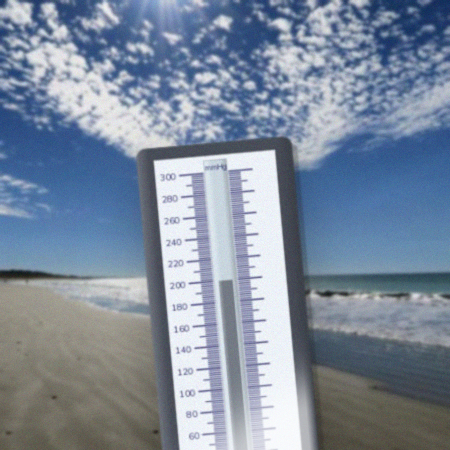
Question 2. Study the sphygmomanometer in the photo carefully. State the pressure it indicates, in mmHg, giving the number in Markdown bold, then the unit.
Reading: **200** mmHg
